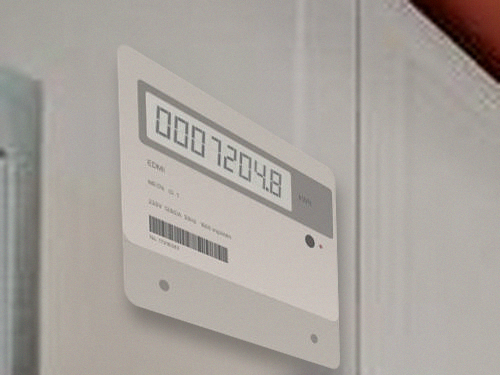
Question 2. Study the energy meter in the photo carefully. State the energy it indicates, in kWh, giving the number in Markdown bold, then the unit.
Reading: **7204.8** kWh
